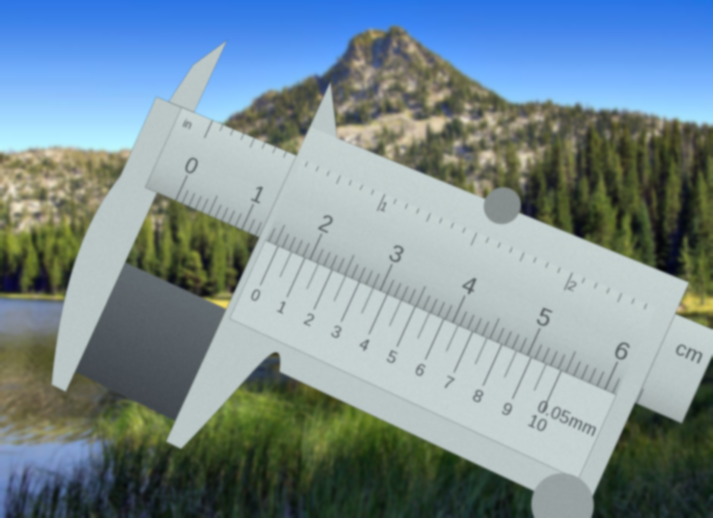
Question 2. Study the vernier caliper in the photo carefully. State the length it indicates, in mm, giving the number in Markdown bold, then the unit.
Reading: **15.4** mm
